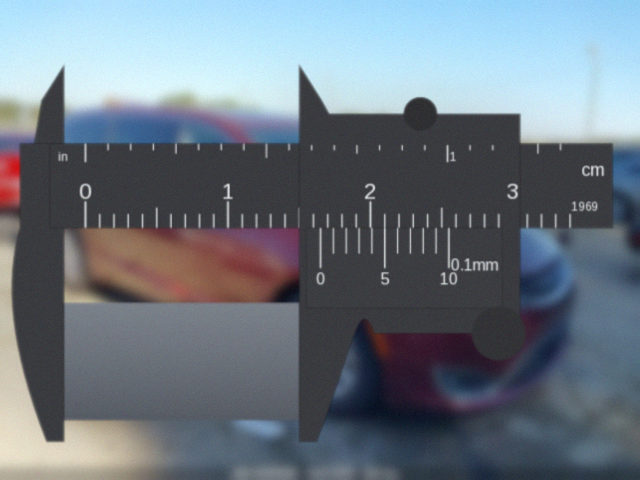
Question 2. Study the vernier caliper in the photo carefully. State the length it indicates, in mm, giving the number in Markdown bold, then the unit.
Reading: **16.5** mm
